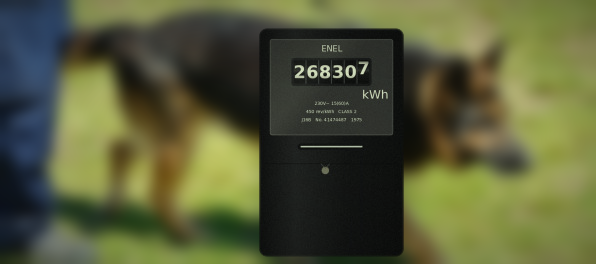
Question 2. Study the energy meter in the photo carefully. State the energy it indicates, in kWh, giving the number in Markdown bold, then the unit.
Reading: **268307** kWh
